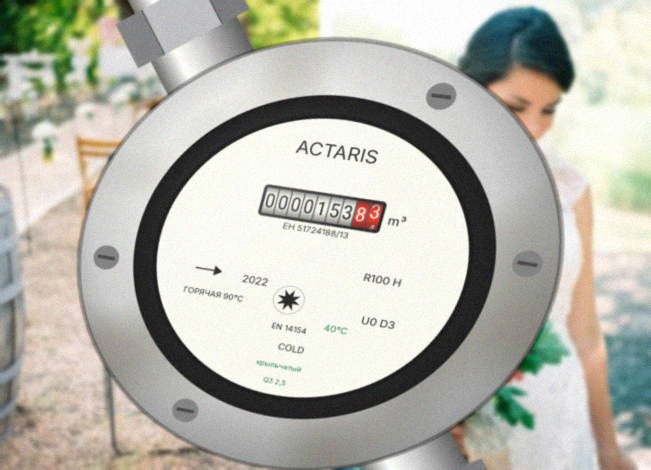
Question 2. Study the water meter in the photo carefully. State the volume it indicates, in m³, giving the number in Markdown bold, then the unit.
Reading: **153.83** m³
